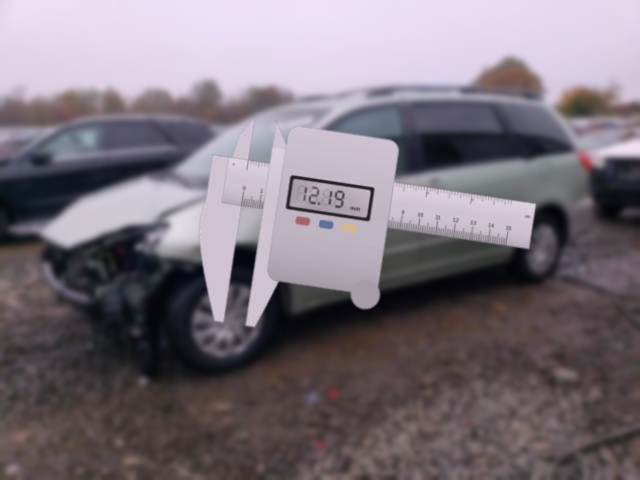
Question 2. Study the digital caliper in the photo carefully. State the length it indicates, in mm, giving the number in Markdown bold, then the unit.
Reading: **12.19** mm
